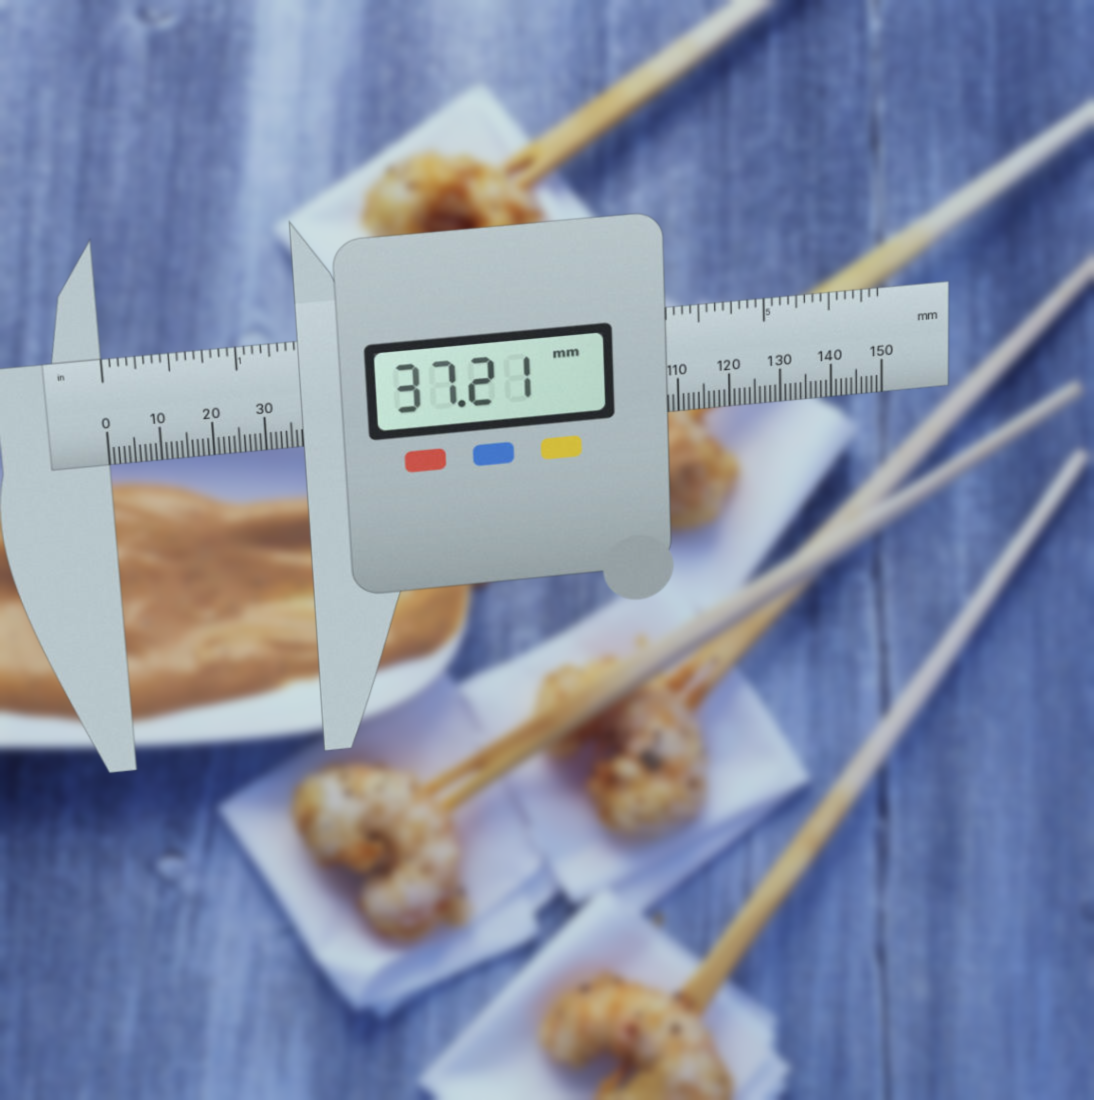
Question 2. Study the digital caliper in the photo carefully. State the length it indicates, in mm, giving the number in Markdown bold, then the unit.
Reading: **37.21** mm
